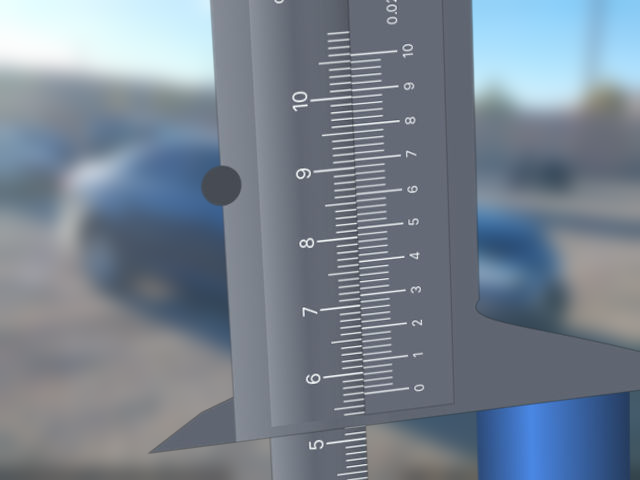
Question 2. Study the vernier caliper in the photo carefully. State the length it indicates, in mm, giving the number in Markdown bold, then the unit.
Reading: **56.8** mm
